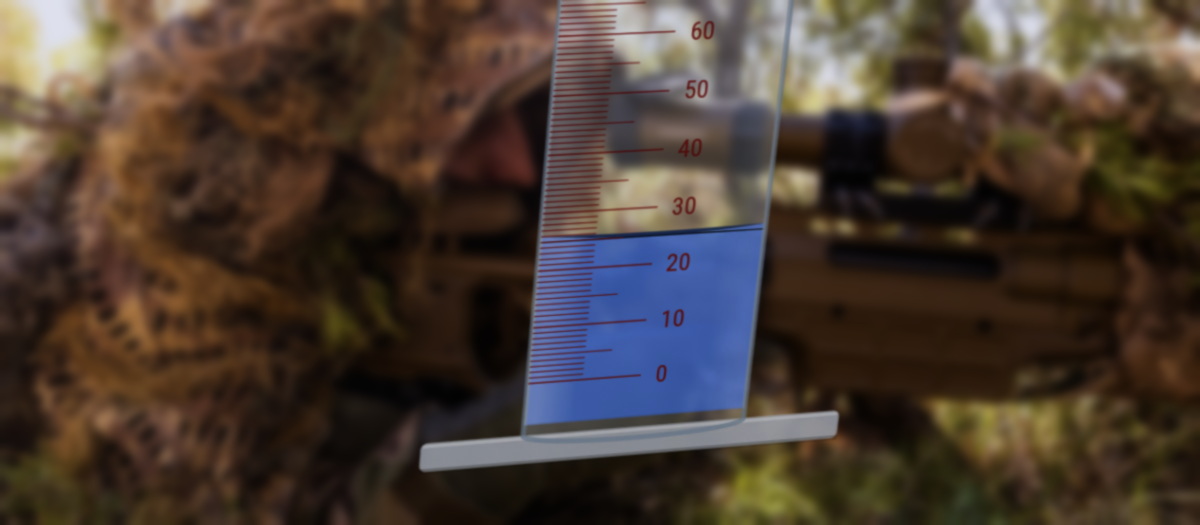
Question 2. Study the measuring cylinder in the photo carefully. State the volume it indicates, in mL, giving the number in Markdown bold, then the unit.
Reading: **25** mL
